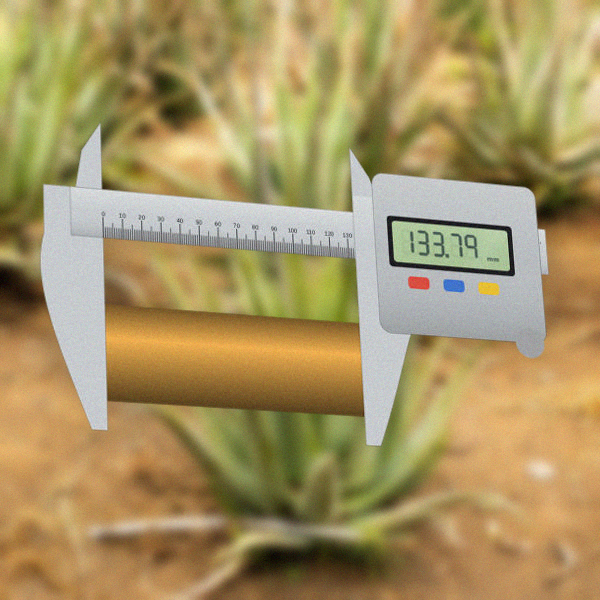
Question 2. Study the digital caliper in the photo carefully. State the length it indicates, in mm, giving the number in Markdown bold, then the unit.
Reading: **133.79** mm
